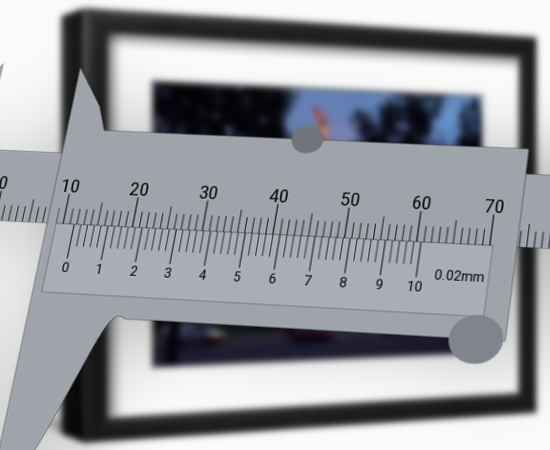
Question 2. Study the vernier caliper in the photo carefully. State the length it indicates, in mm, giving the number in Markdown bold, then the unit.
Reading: **11.6** mm
